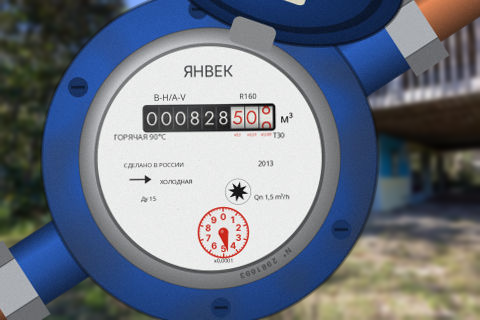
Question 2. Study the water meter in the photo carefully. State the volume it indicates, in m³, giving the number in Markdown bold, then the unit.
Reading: **828.5084** m³
